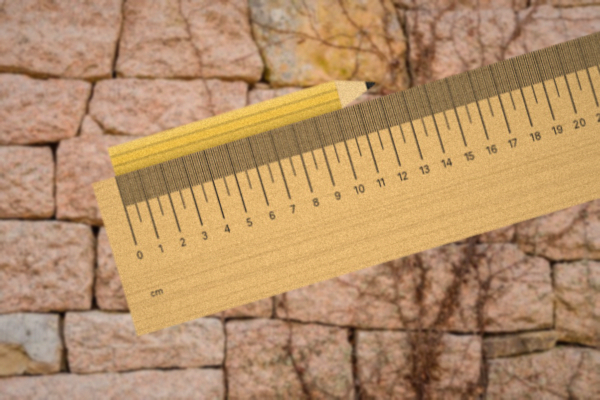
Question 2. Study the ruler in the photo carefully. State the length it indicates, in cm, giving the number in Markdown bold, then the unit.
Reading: **12** cm
